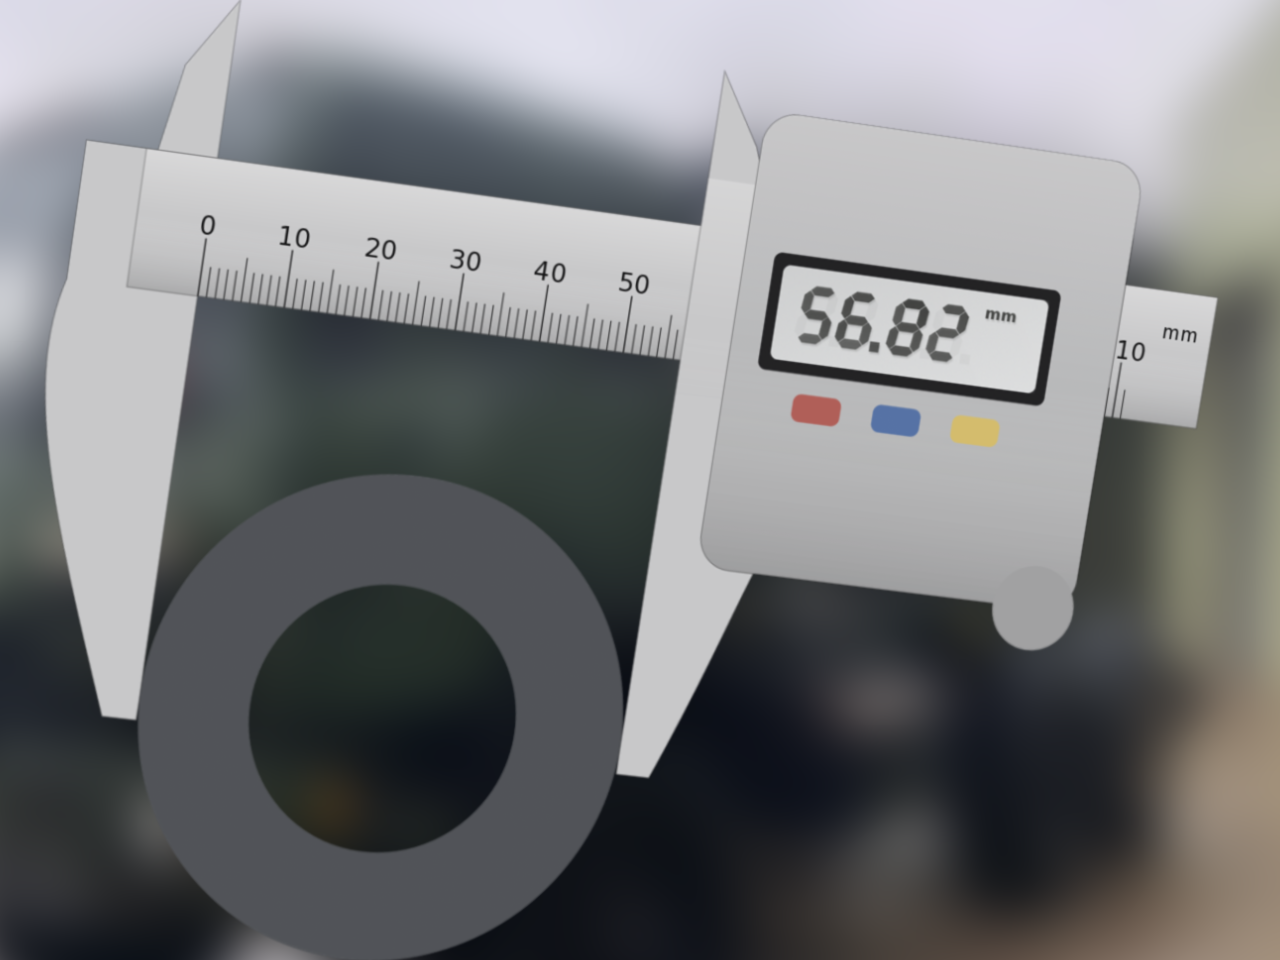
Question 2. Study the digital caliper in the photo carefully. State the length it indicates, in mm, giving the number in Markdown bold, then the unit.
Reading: **56.82** mm
